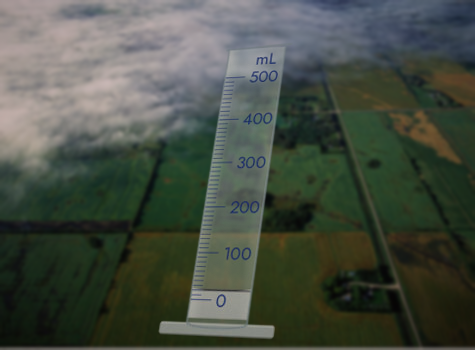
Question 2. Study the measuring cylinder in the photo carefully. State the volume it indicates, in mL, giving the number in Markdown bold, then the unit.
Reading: **20** mL
